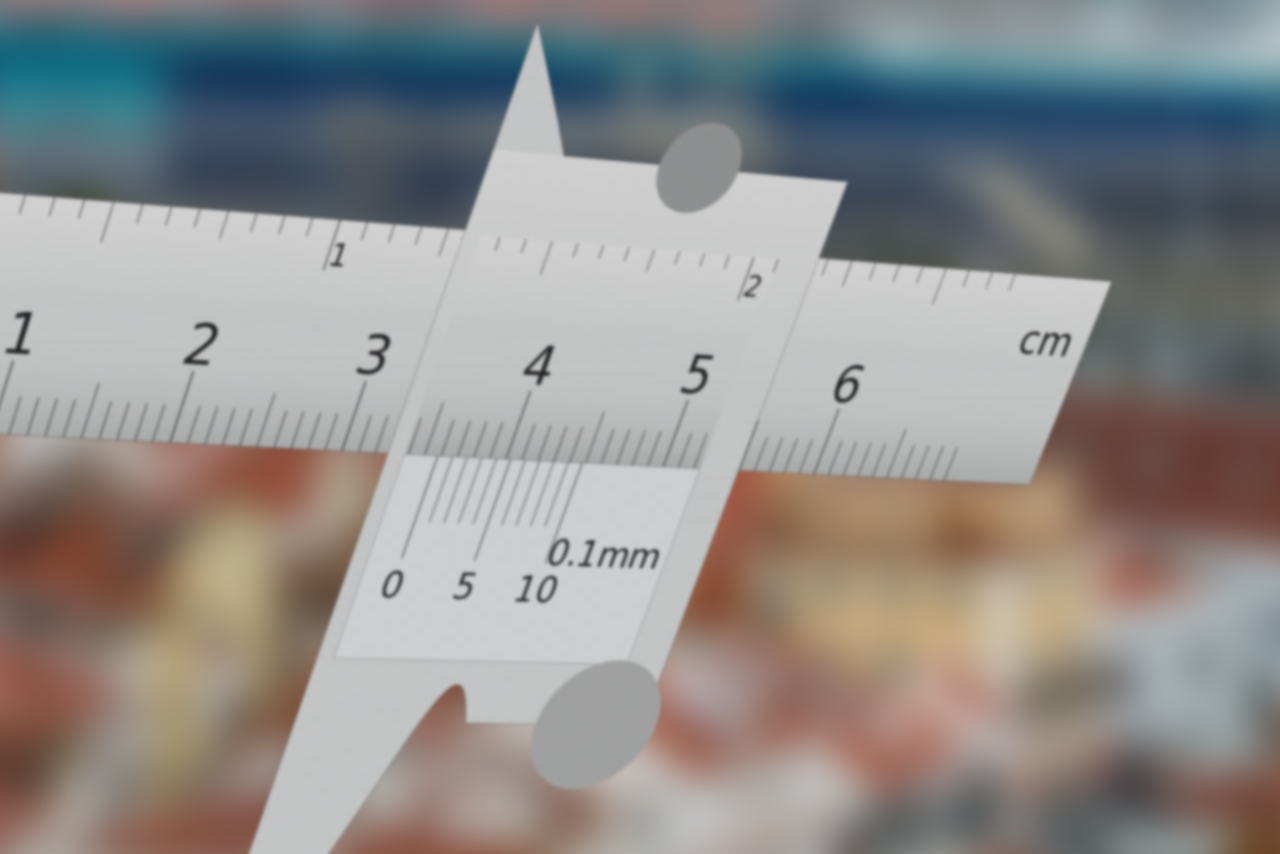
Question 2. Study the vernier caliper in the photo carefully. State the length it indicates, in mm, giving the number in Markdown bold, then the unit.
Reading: **35.8** mm
